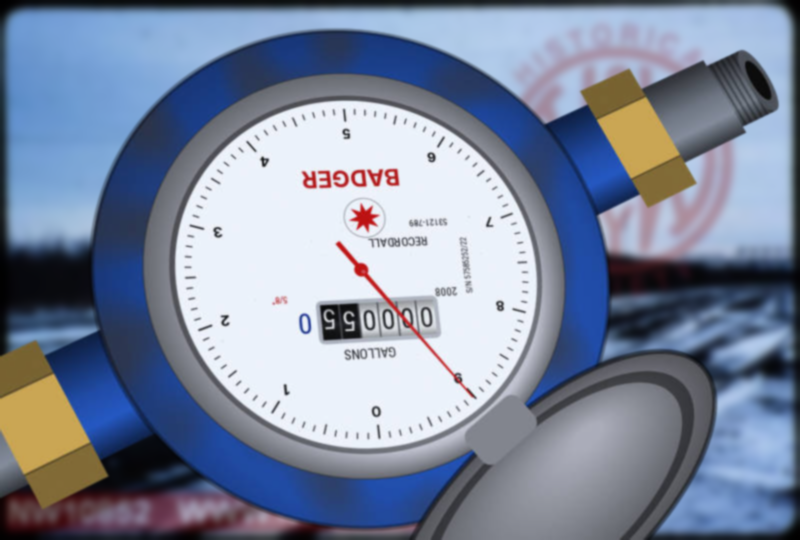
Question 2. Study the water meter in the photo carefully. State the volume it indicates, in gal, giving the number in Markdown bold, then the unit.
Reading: **549.0** gal
